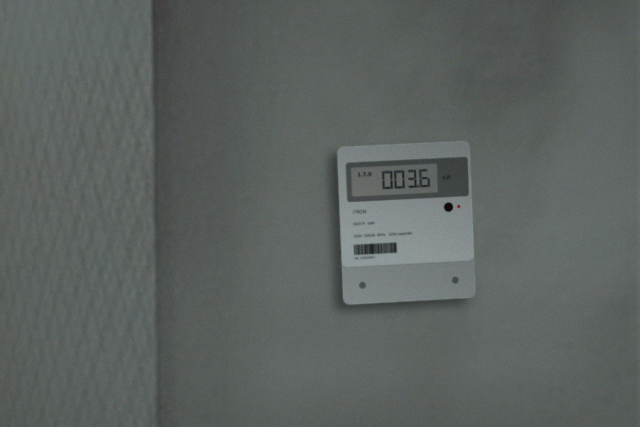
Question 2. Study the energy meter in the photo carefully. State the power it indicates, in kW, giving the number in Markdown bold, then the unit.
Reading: **3.6** kW
